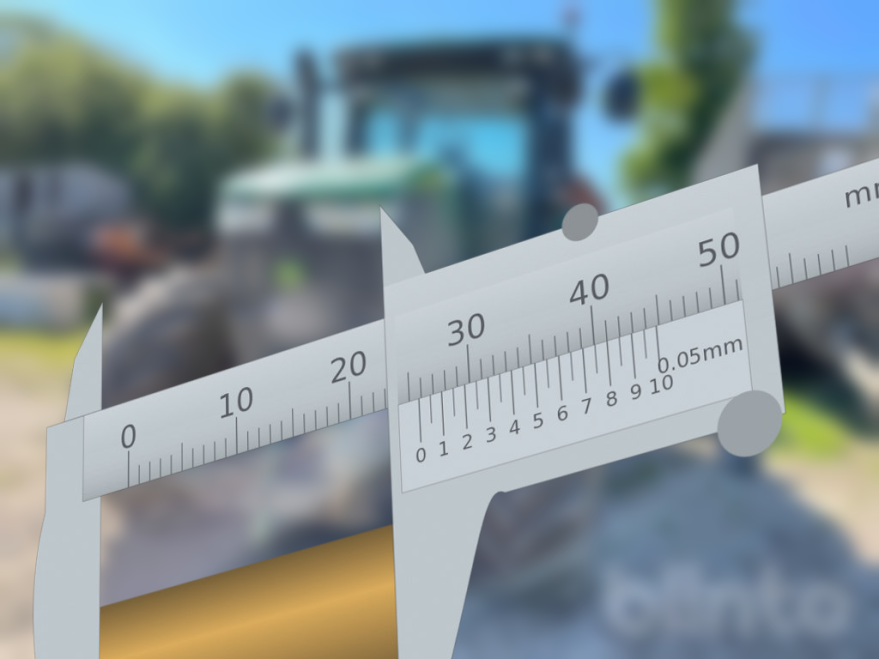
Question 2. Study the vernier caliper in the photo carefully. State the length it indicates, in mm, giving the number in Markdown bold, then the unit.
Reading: **25.8** mm
